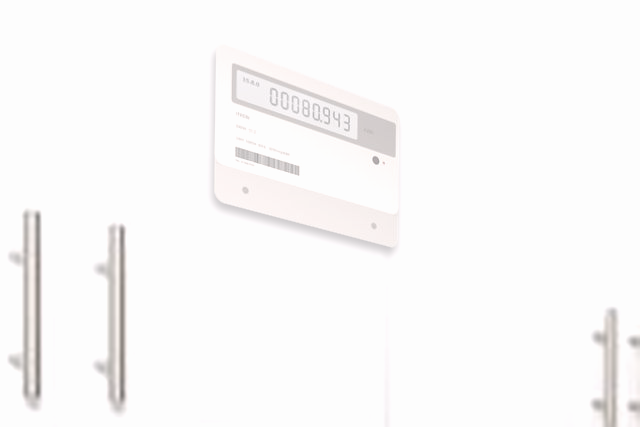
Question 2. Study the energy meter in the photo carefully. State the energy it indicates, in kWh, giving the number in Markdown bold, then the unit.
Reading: **80.943** kWh
